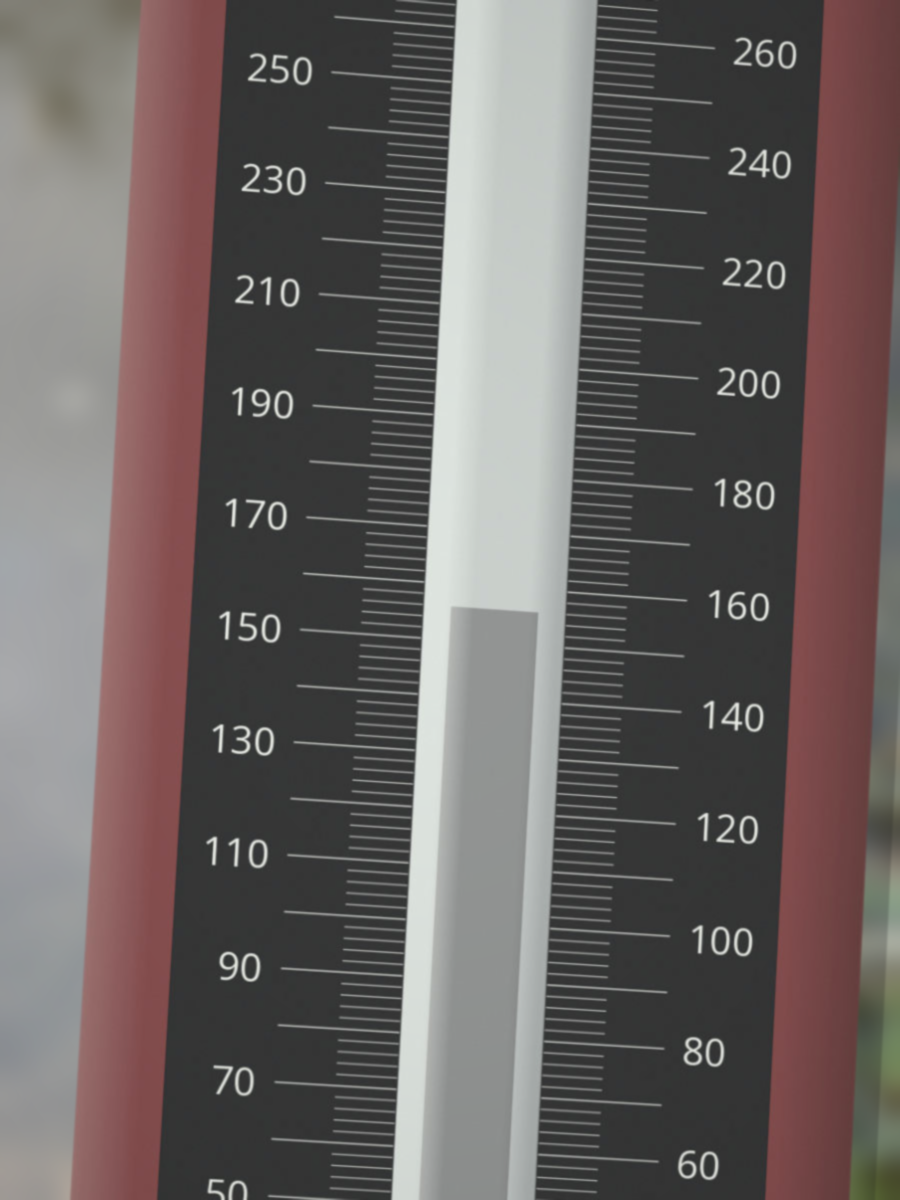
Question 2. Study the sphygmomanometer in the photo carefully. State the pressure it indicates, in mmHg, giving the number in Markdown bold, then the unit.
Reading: **156** mmHg
